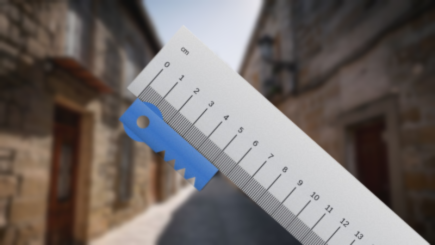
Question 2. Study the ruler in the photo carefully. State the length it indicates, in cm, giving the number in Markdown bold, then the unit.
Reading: **5.5** cm
